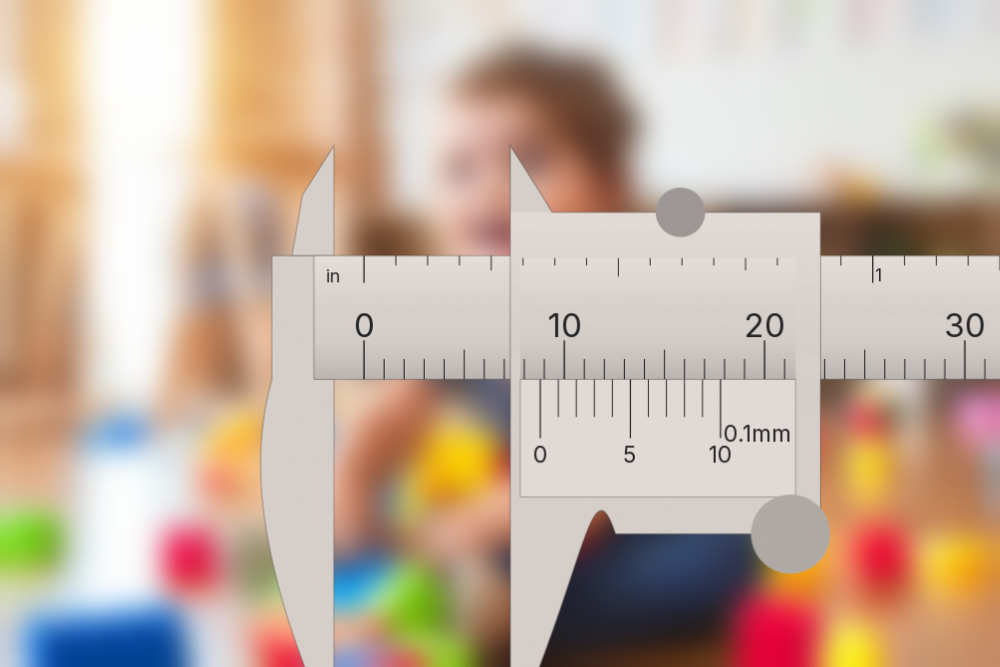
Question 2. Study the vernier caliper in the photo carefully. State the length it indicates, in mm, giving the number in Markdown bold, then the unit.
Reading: **8.8** mm
